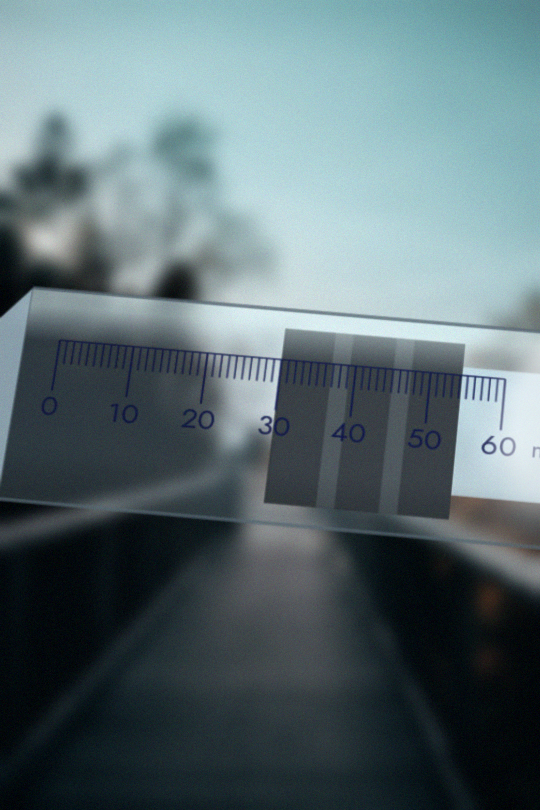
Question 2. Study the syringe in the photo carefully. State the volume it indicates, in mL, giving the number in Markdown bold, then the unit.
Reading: **30** mL
